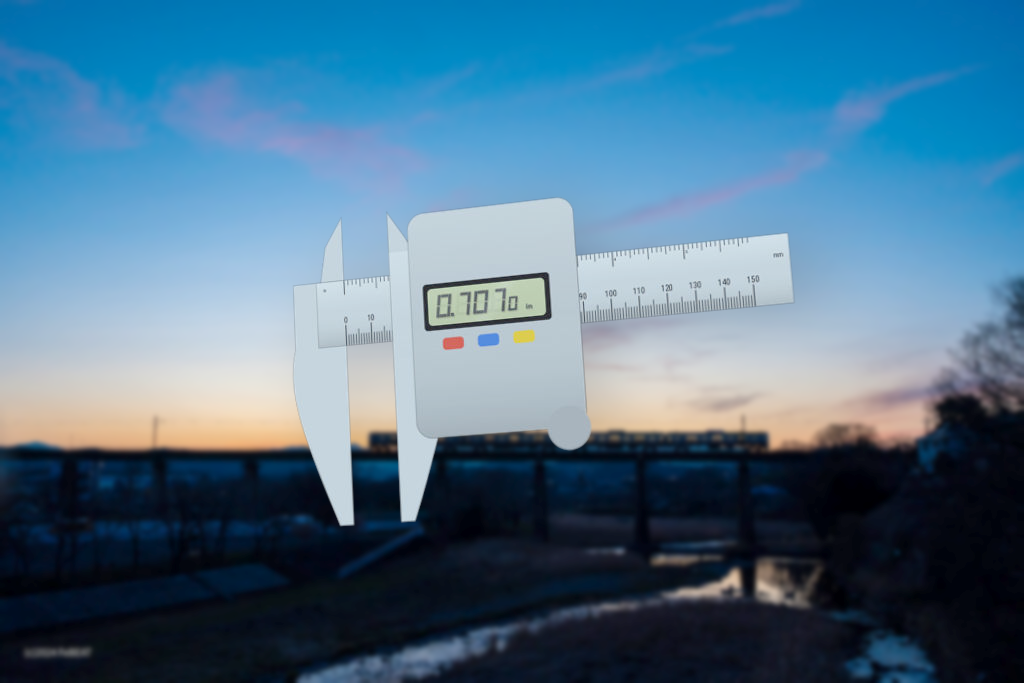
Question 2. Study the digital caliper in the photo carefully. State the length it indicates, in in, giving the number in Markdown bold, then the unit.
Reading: **0.7070** in
